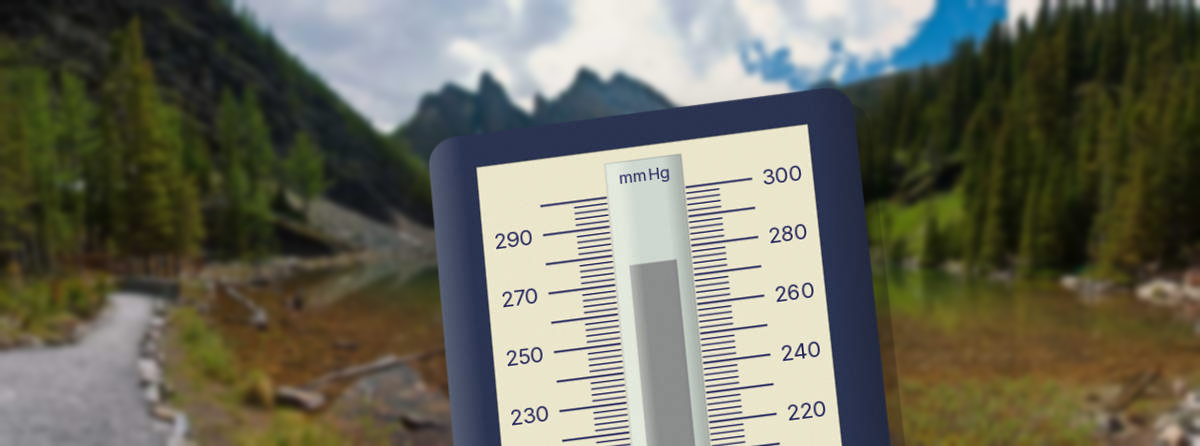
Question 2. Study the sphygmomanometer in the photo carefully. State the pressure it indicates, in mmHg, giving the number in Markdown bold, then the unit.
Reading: **276** mmHg
